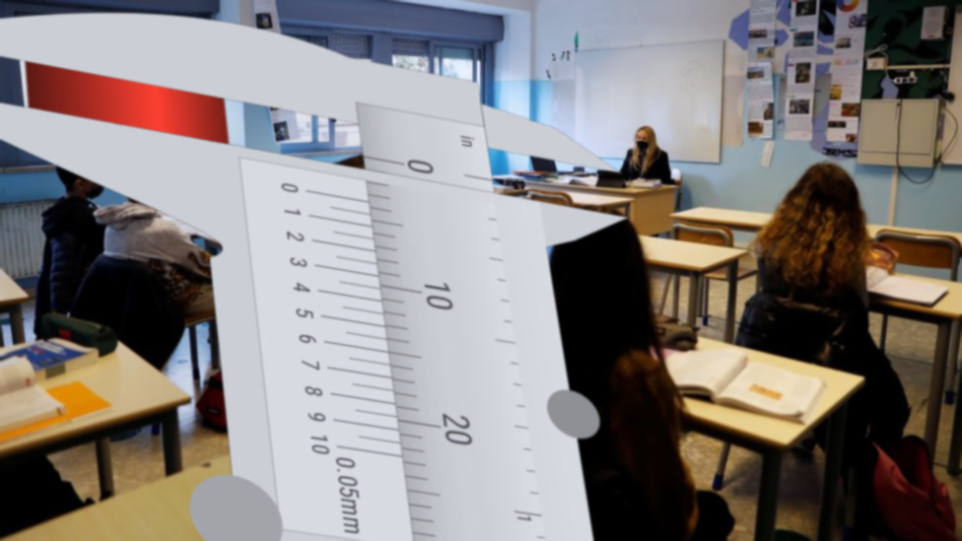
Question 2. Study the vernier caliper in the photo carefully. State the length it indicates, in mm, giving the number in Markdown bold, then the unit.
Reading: **3.6** mm
